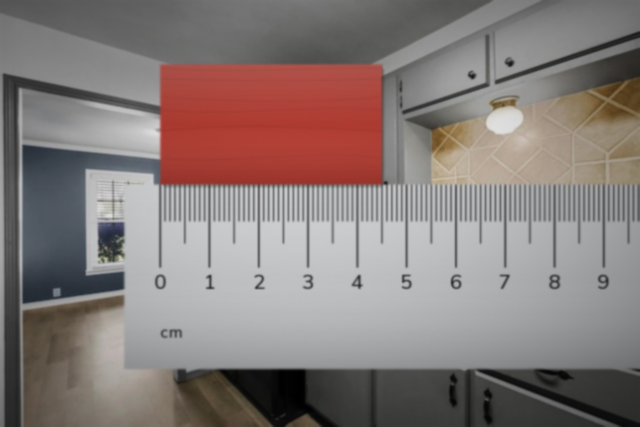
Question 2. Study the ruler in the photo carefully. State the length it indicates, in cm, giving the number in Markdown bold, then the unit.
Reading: **4.5** cm
